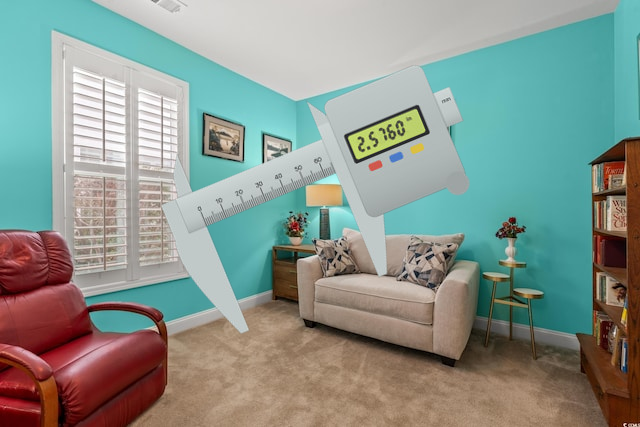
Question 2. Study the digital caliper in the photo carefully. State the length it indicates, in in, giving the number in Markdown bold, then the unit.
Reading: **2.5760** in
